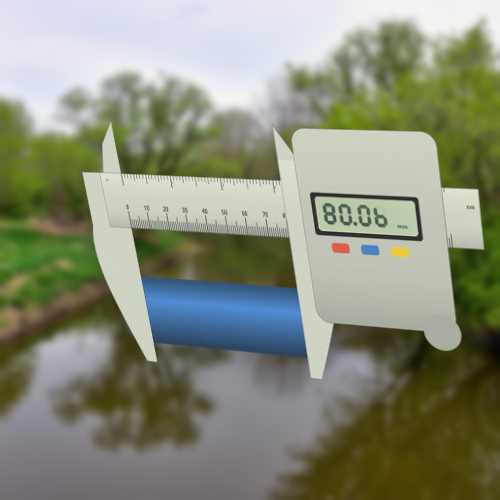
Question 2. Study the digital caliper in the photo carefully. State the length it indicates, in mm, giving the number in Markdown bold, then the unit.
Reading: **80.06** mm
